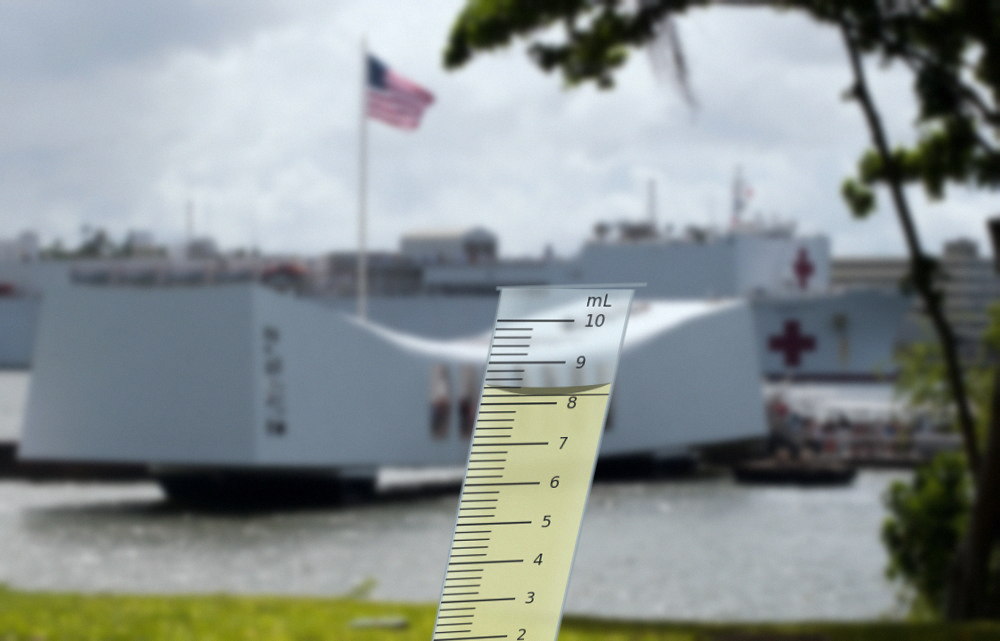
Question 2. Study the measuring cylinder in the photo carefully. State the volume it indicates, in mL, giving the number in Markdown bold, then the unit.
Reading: **8.2** mL
